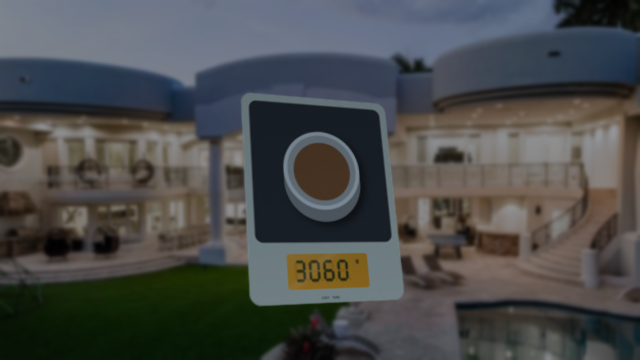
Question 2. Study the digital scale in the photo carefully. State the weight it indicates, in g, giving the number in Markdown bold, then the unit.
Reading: **3060** g
